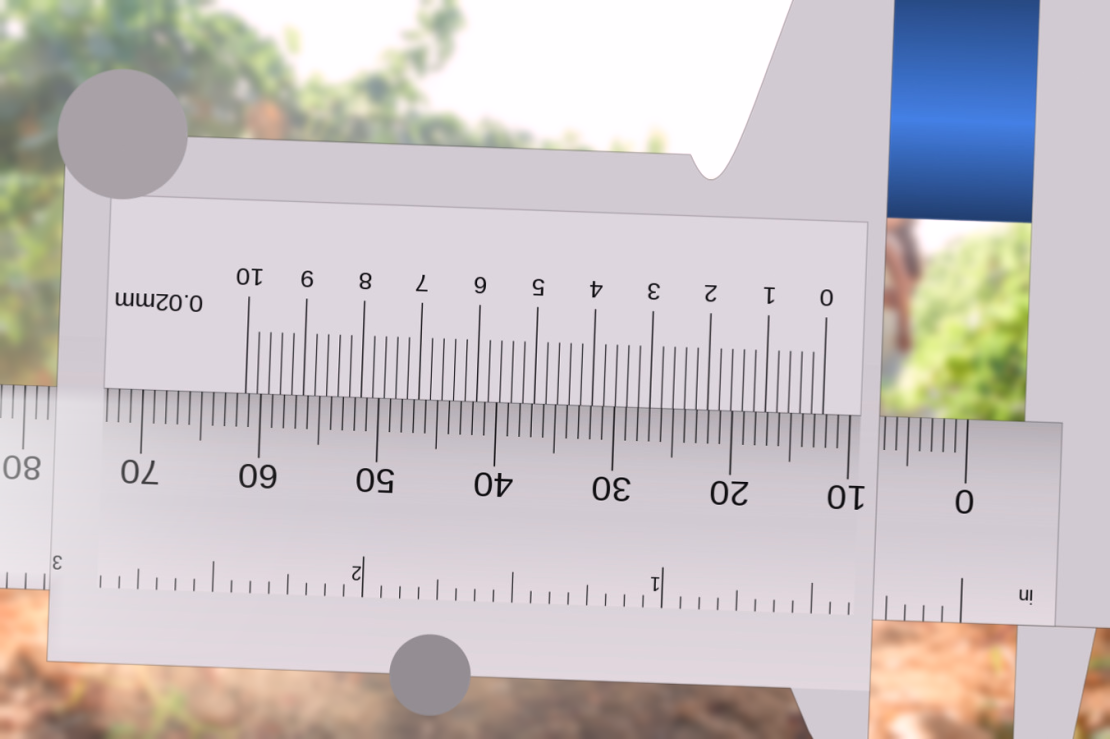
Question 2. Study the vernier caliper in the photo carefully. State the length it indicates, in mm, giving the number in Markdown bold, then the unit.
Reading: **12.3** mm
